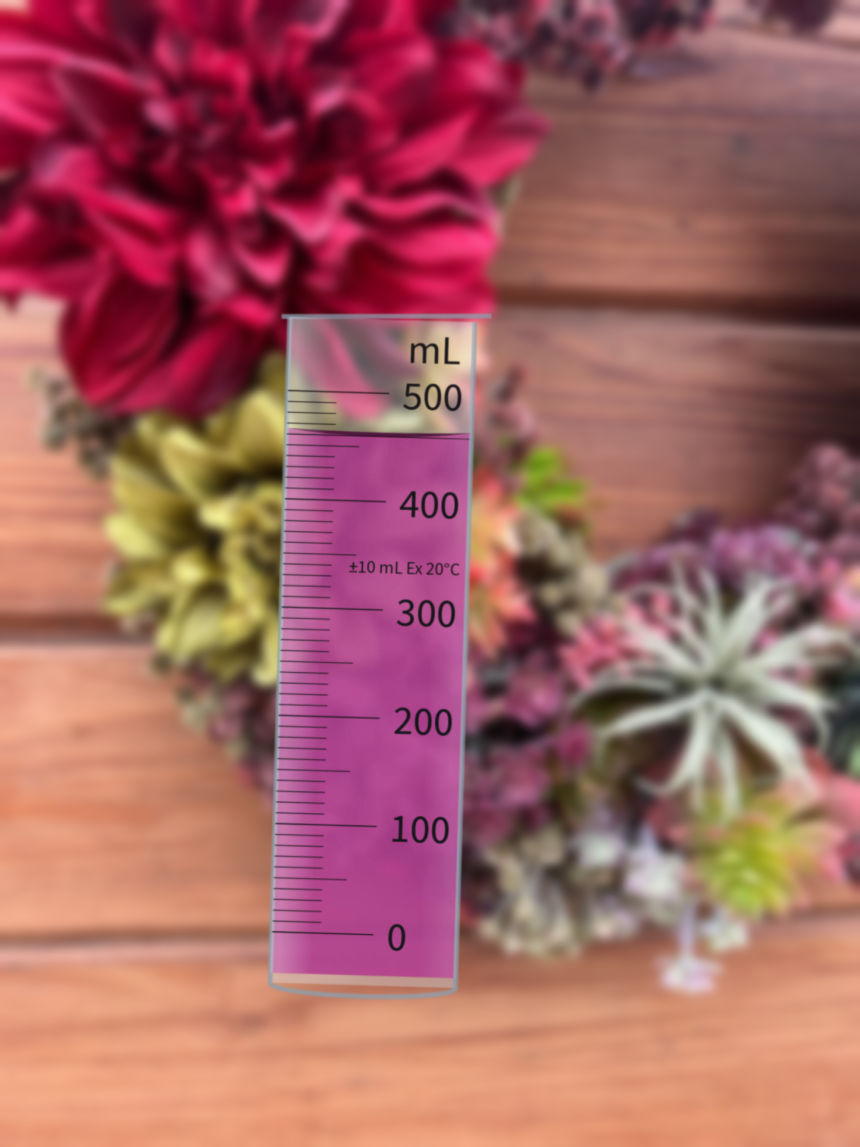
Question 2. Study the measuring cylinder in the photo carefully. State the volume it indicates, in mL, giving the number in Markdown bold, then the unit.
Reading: **460** mL
